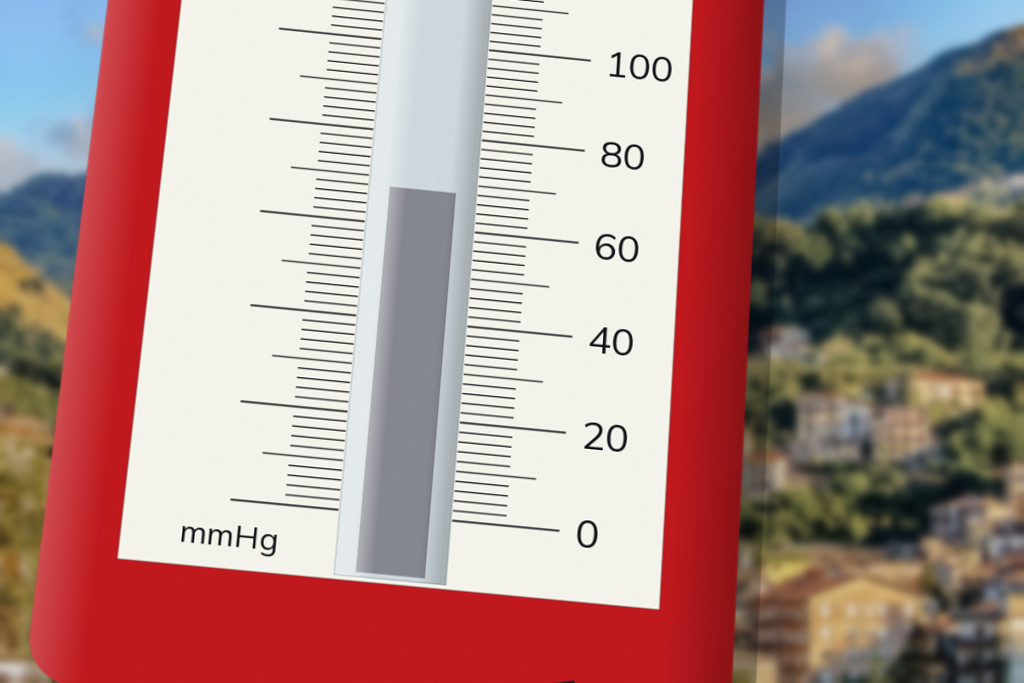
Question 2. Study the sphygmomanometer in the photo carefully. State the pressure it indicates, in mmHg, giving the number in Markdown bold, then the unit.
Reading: **68** mmHg
